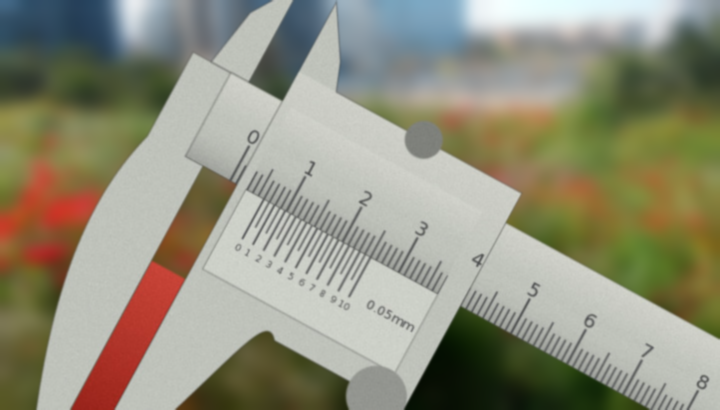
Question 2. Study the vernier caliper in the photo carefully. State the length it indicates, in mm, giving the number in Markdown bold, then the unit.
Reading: **6.0** mm
